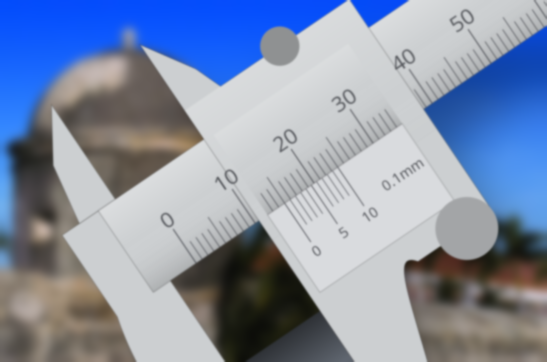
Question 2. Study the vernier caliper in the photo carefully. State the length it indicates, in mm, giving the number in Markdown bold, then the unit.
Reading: **15.0** mm
